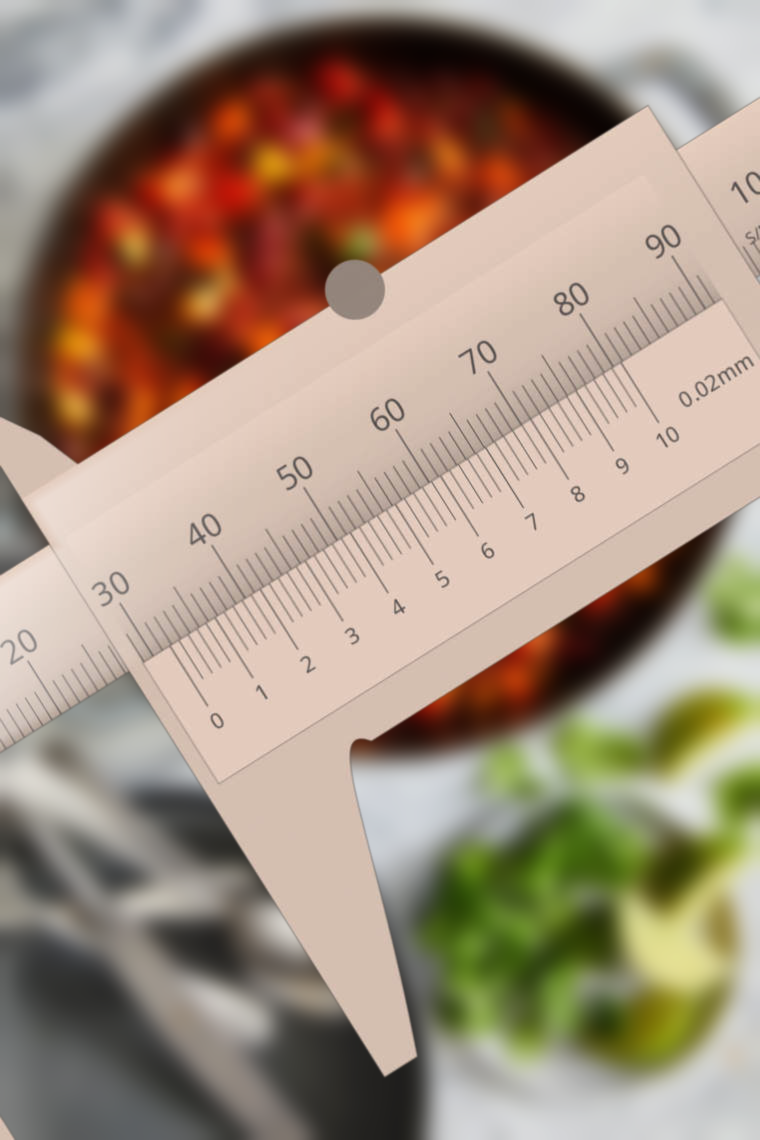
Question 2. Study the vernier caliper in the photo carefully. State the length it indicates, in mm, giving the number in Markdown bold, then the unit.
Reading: **31.8** mm
